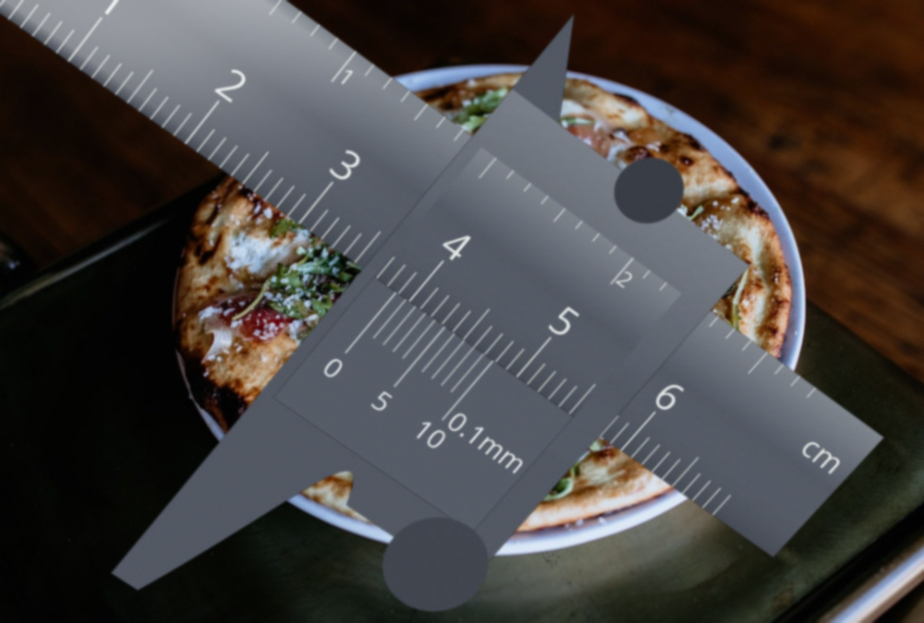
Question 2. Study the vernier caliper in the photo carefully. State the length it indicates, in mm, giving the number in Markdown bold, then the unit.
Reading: **38.8** mm
